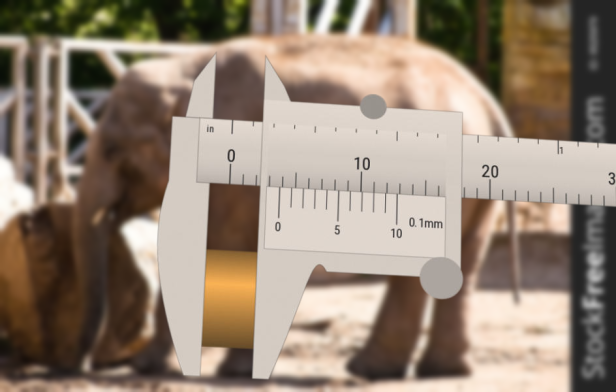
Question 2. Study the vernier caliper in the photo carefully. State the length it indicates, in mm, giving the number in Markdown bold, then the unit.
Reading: **3.8** mm
